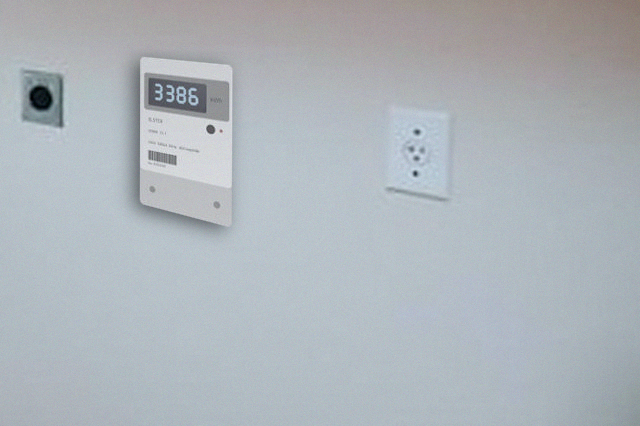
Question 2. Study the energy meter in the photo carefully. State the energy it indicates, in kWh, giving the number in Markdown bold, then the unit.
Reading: **3386** kWh
